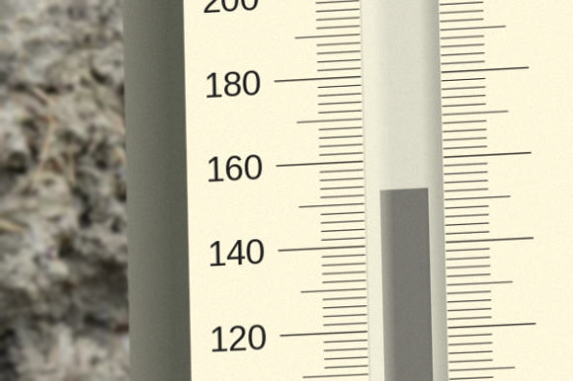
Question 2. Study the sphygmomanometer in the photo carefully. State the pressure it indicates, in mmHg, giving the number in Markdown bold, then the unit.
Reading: **153** mmHg
